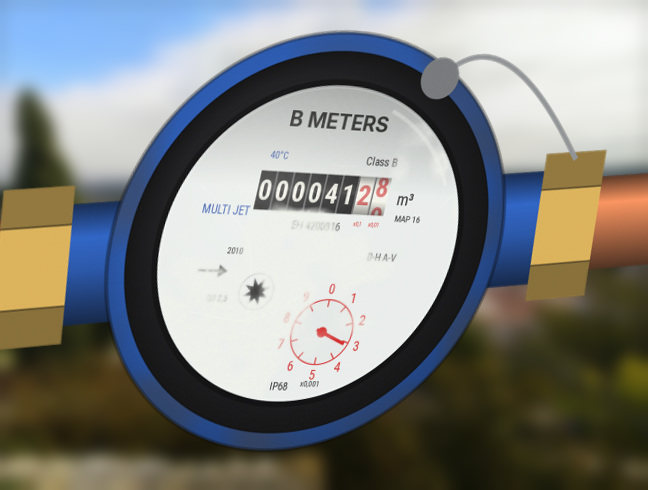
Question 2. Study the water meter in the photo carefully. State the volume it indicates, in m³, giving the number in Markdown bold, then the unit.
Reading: **41.283** m³
